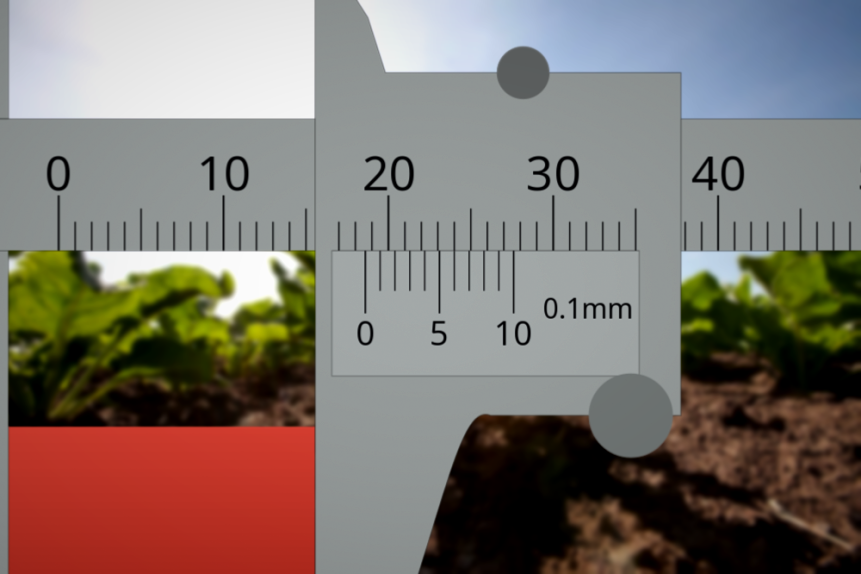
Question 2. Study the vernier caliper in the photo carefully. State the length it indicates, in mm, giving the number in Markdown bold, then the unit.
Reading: **18.6** mm
